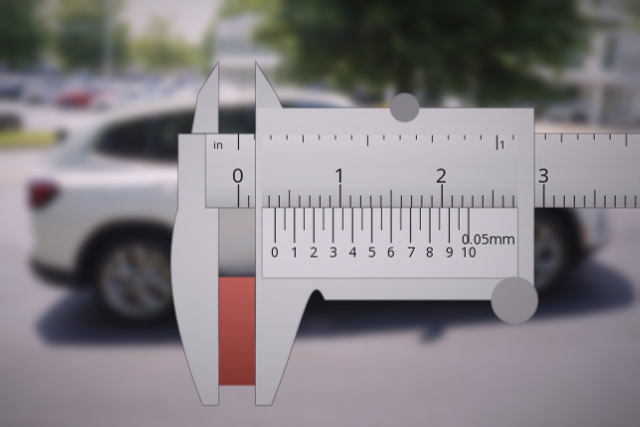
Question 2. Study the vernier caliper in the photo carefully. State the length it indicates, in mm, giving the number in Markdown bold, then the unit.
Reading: **3.6** mm
